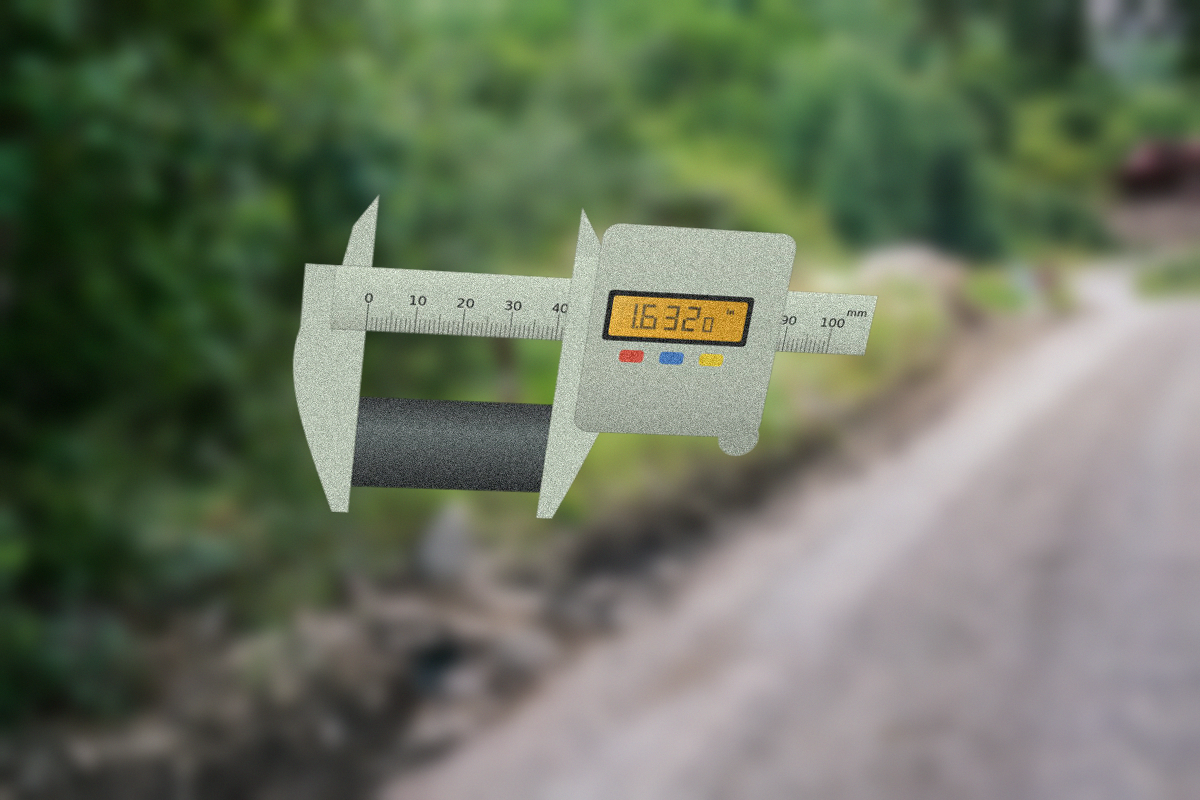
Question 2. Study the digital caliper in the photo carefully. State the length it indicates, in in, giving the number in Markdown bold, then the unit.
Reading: **1.6320** in
